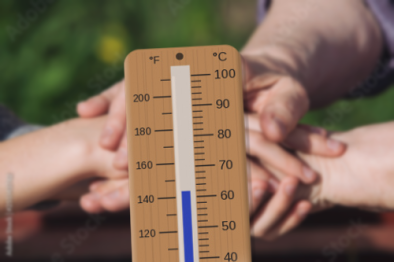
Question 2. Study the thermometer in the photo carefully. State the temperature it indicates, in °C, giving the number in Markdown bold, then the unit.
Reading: **62** °C
